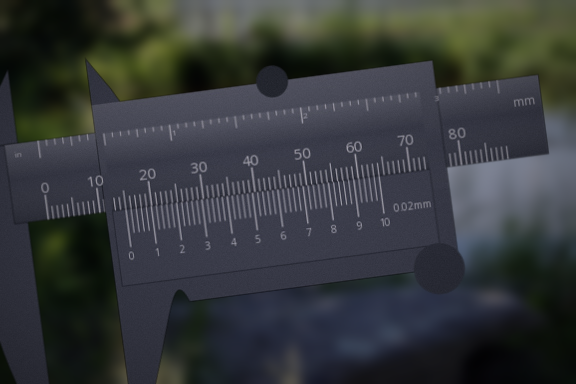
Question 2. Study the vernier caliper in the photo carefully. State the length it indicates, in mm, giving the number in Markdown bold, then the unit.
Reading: **15.0** mm
